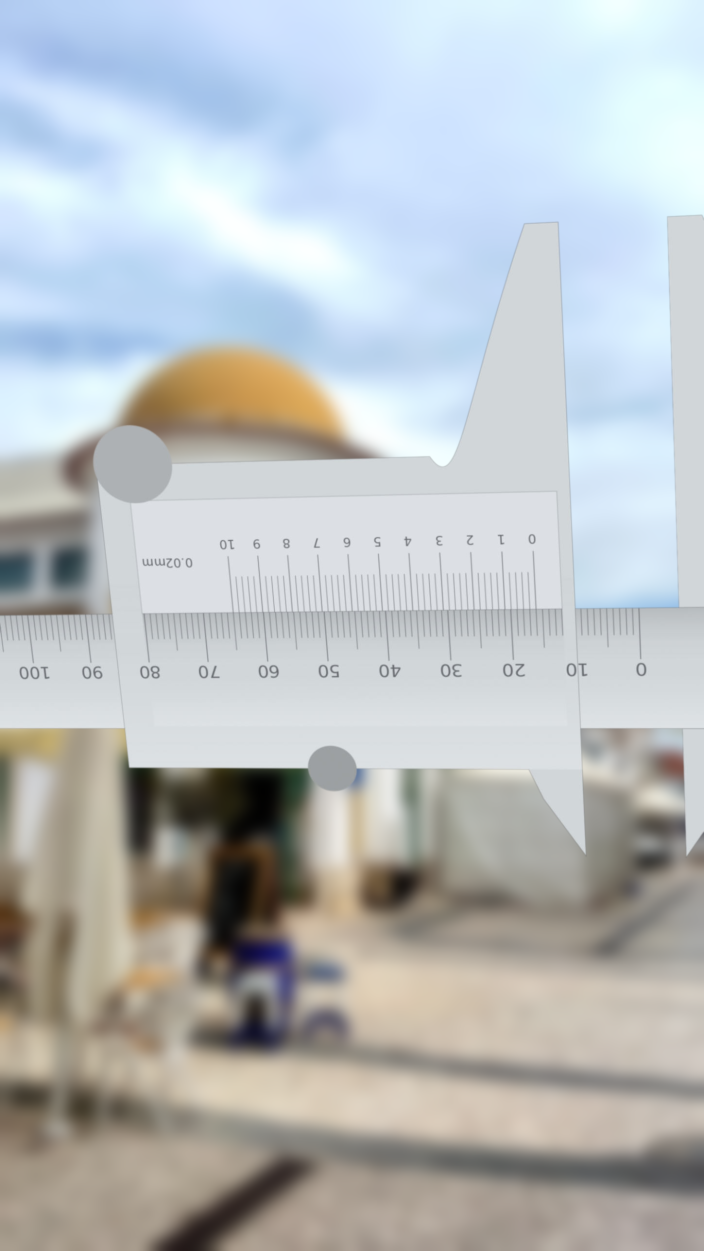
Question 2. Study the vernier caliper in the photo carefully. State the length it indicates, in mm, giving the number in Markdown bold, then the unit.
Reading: **16.0** mm
